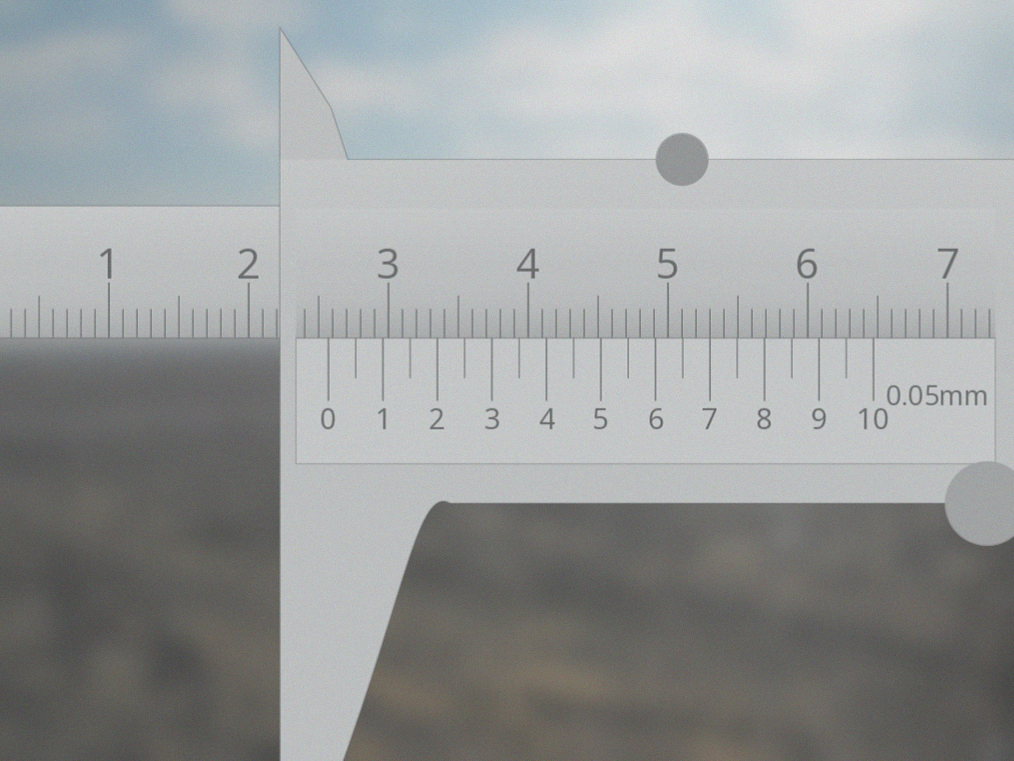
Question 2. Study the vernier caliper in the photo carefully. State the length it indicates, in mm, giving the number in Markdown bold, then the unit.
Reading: **25.7** mm
